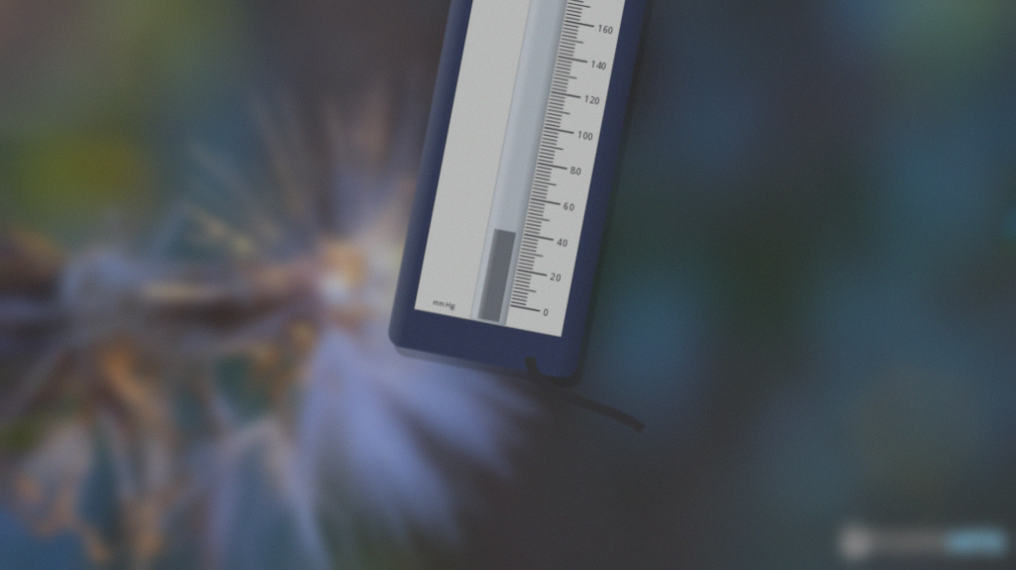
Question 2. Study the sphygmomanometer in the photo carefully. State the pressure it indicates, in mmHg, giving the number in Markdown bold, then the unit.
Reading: **40** mmHg
